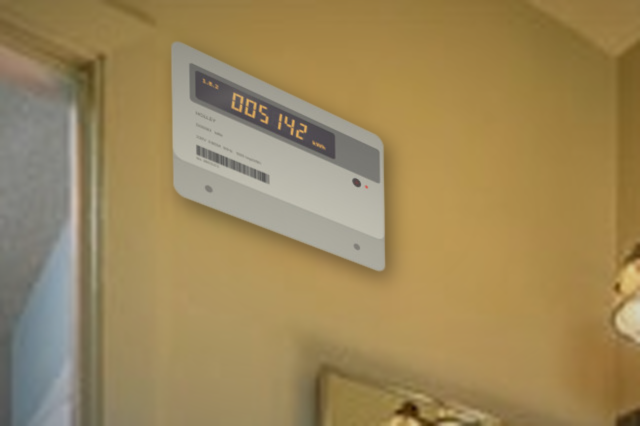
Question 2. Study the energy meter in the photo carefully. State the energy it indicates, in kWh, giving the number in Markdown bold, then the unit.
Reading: **5142** kWh
